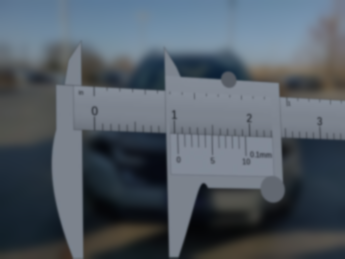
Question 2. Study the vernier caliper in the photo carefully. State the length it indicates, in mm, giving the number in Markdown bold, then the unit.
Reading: **10.4** mm
